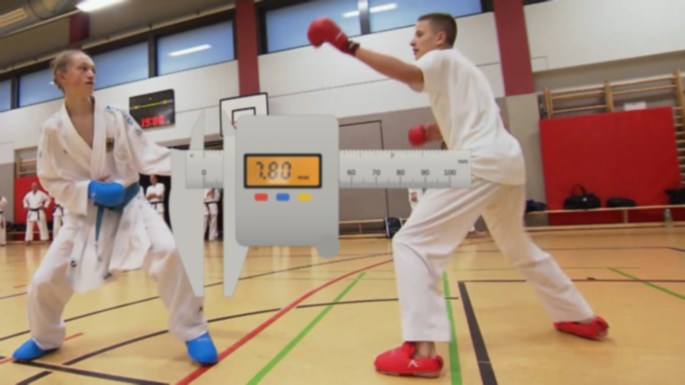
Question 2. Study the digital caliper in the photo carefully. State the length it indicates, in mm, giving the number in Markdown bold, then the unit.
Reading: **7.80** mm
